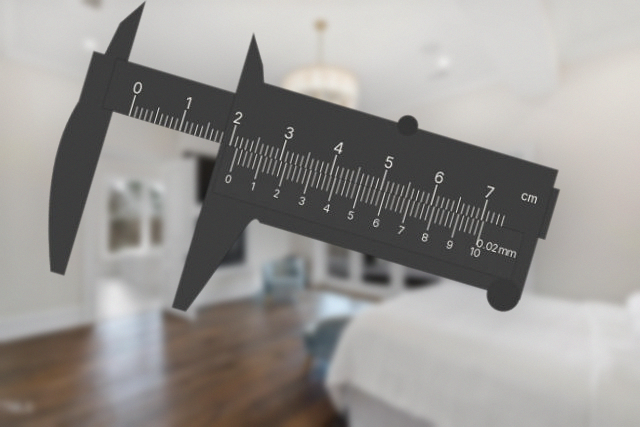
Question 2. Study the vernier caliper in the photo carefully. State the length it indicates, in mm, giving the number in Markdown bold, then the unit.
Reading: **21.5** mm
